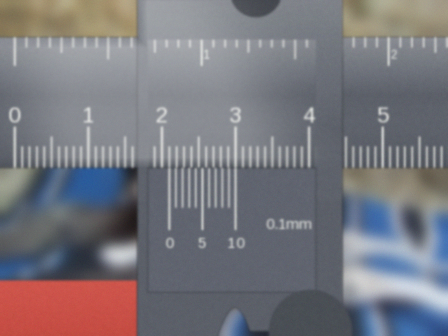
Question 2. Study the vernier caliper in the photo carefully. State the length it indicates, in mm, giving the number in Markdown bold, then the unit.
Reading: **21.0** mm
